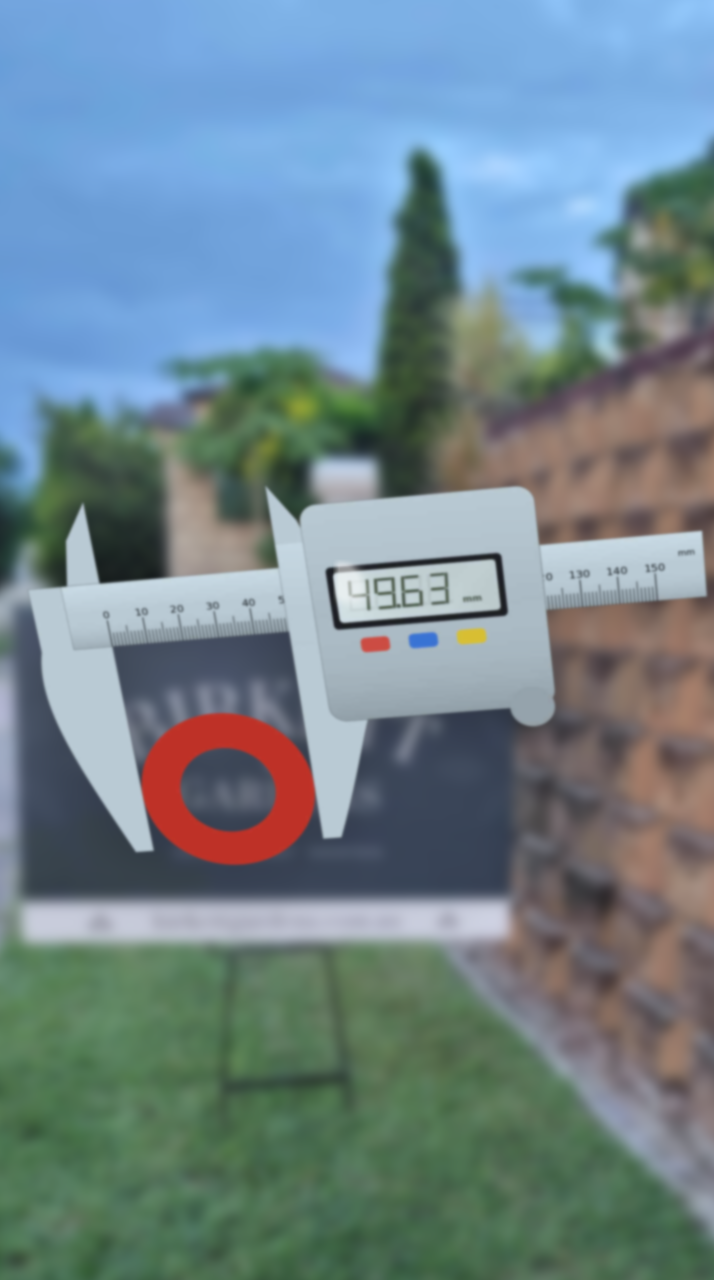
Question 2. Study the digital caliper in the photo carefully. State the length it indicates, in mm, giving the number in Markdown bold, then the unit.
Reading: **49.63** mm
